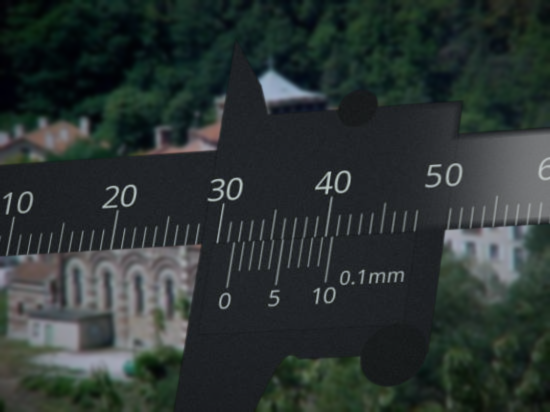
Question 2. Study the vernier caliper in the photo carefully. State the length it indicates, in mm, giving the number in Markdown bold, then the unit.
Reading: **31.6** mm
